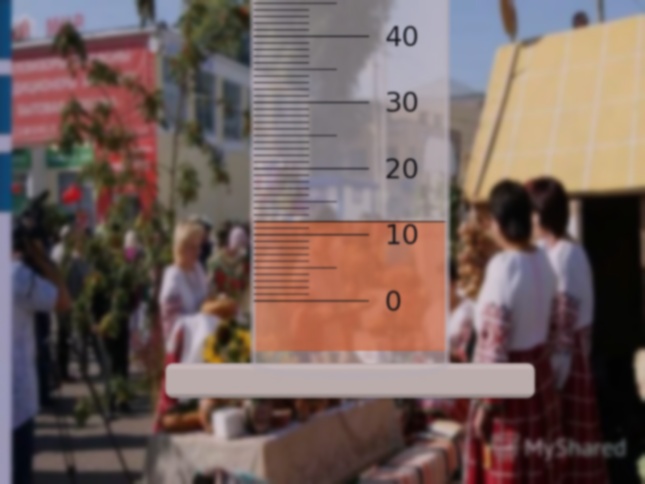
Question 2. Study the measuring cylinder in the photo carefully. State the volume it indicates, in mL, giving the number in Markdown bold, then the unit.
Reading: **12** mL
